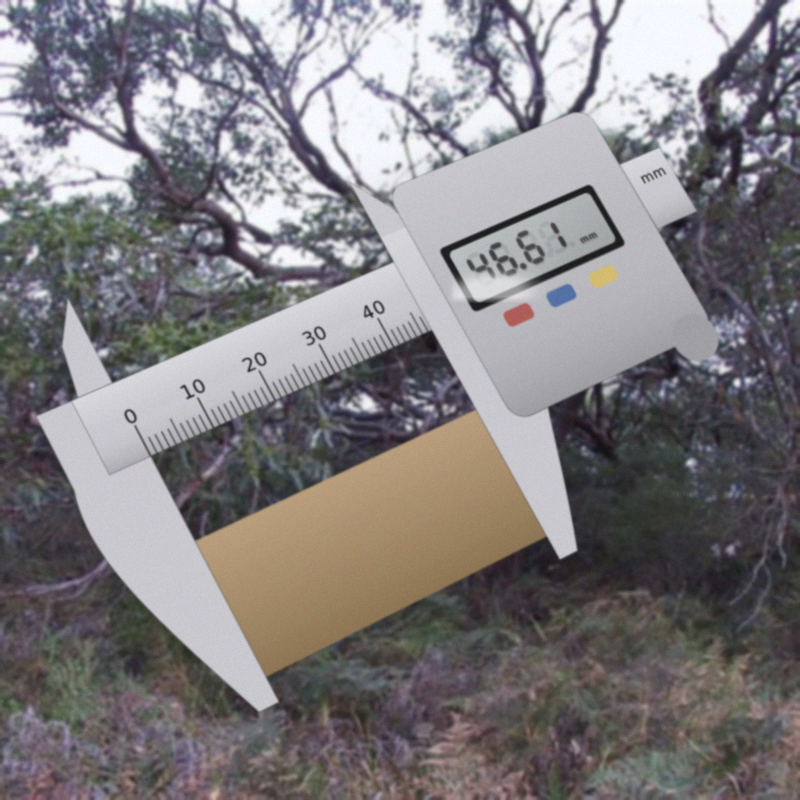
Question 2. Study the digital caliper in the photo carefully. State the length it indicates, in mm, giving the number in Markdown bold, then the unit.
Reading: **46.61** mm
